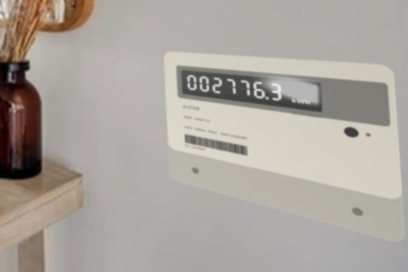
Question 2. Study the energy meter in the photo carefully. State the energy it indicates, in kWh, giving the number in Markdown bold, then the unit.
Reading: **2776.3** kWh
